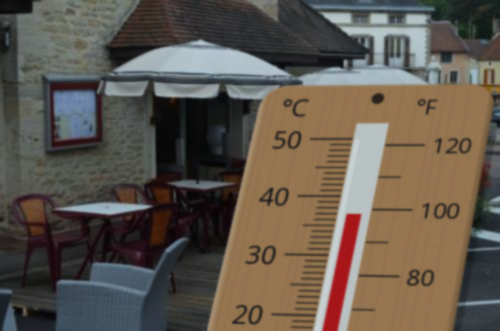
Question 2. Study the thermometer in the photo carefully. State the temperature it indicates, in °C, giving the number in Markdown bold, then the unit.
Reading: **37** °C
